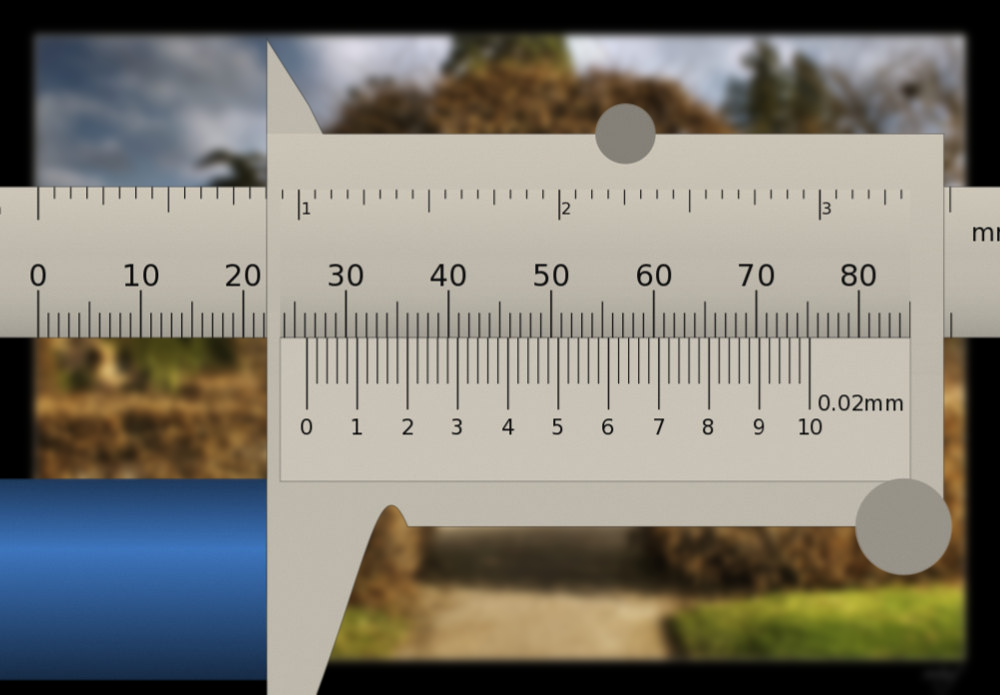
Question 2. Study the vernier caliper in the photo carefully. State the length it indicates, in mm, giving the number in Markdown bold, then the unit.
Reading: **26.2** mm
